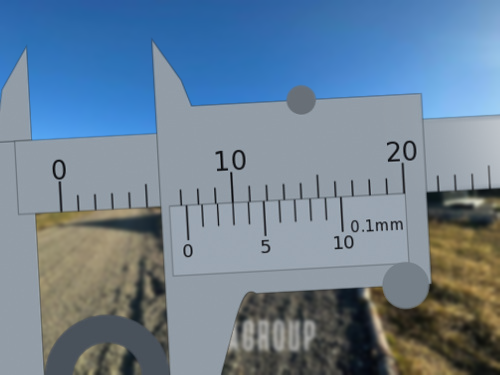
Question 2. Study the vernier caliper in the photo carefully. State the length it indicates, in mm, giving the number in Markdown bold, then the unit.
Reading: **7.3** mm
